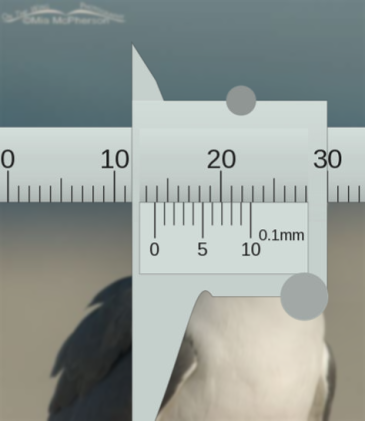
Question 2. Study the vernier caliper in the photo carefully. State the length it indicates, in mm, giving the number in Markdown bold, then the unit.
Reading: **13.8** mm
